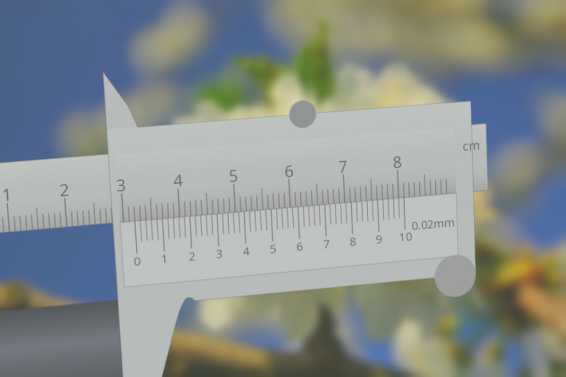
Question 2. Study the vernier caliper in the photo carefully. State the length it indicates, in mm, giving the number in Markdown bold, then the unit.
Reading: **32.0** mm
